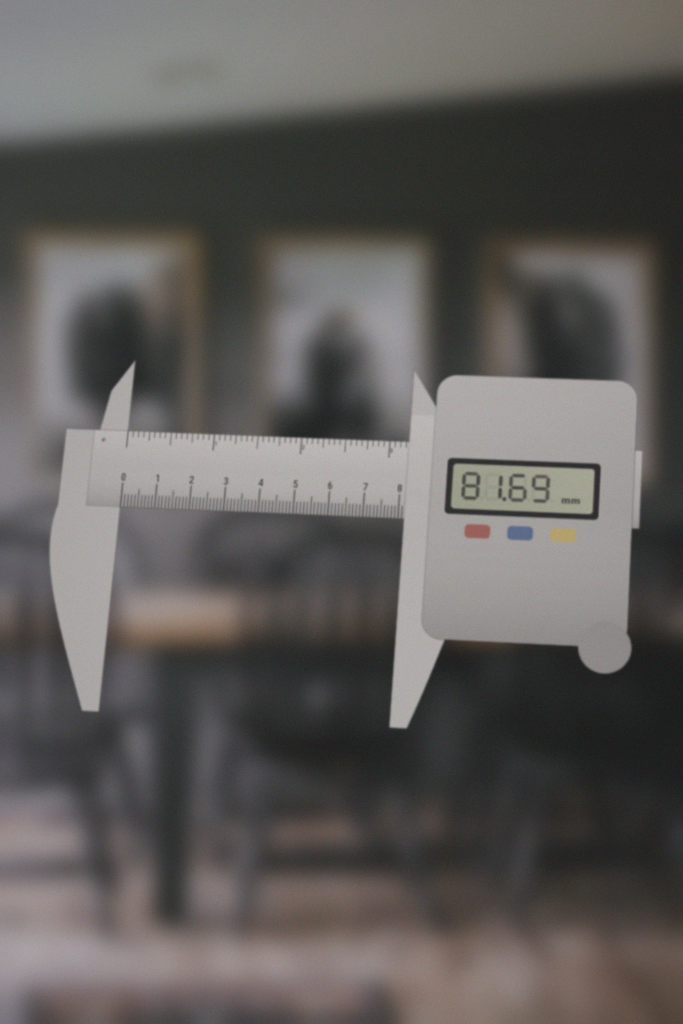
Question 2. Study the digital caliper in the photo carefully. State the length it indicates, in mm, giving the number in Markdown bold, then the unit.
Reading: **81.69** mm
